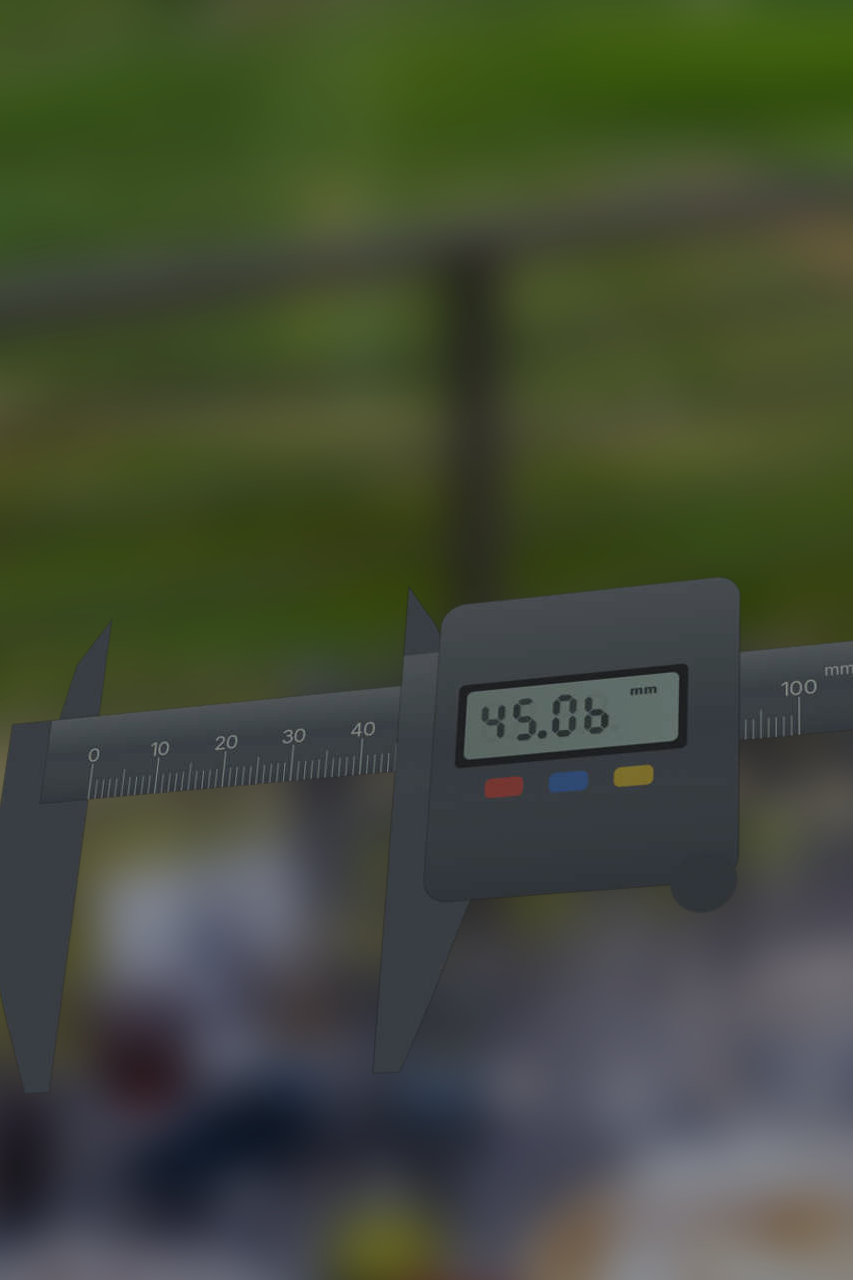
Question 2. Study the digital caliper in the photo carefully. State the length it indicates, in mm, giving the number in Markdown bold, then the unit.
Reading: **45.06** mm
